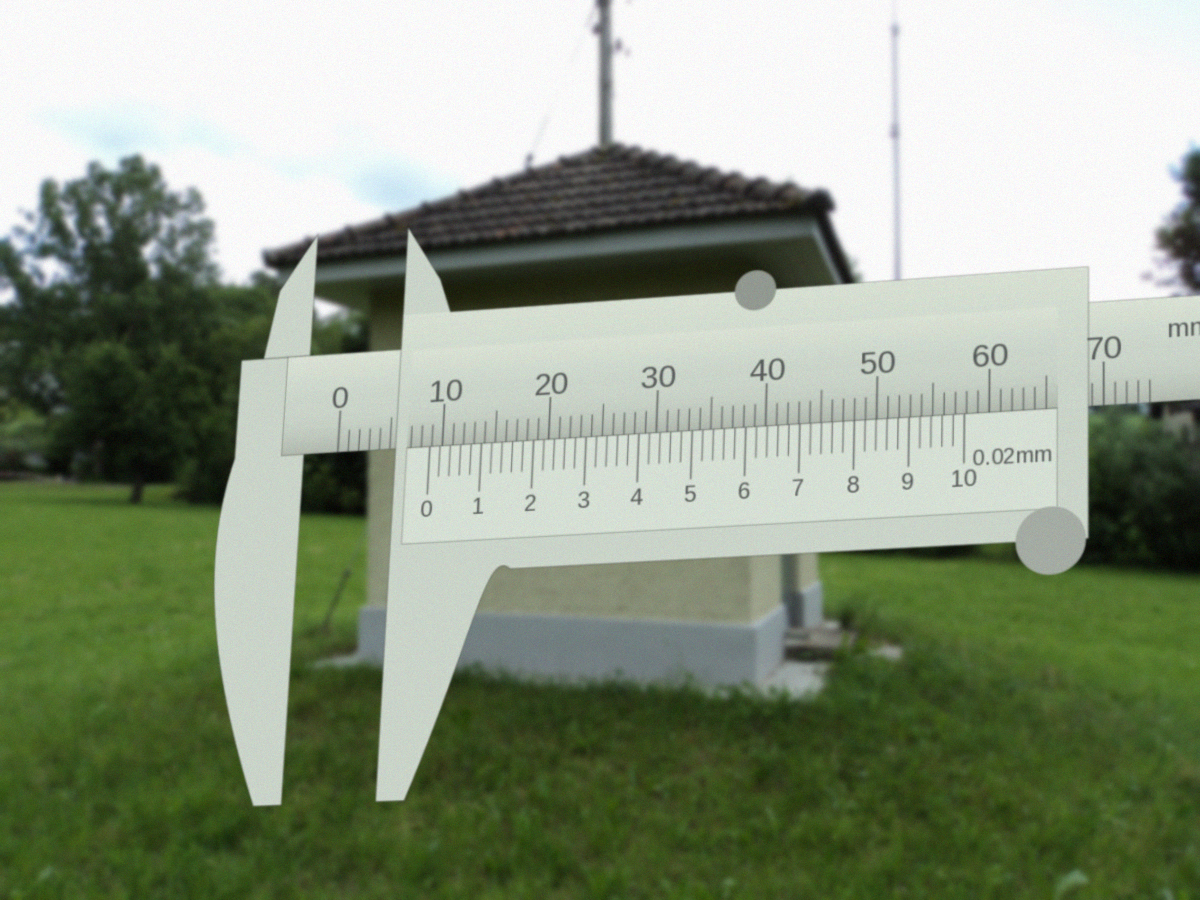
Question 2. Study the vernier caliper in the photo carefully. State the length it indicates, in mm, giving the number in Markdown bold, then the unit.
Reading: **8.8** mm
